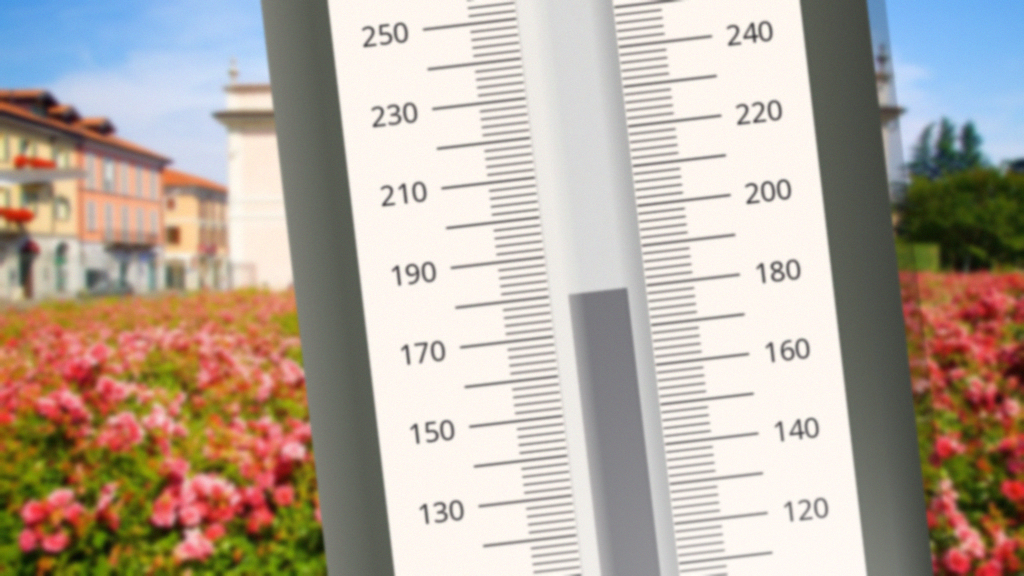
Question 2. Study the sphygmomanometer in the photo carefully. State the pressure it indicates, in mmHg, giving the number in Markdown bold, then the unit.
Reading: **180** mmHg
